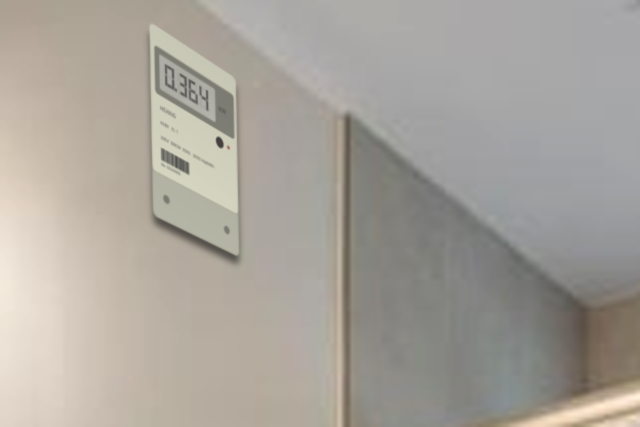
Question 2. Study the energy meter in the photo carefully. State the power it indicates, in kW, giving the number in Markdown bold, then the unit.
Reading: **0.364** kW
